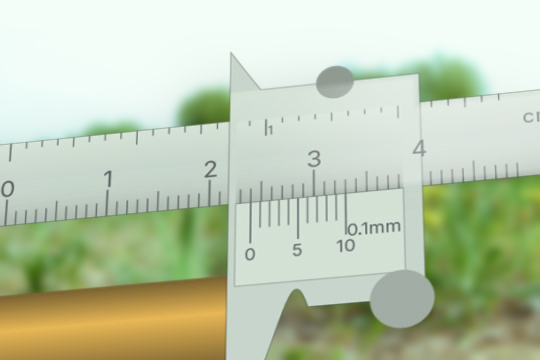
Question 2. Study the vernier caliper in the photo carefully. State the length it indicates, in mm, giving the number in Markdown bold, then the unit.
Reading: **24.0** mm
